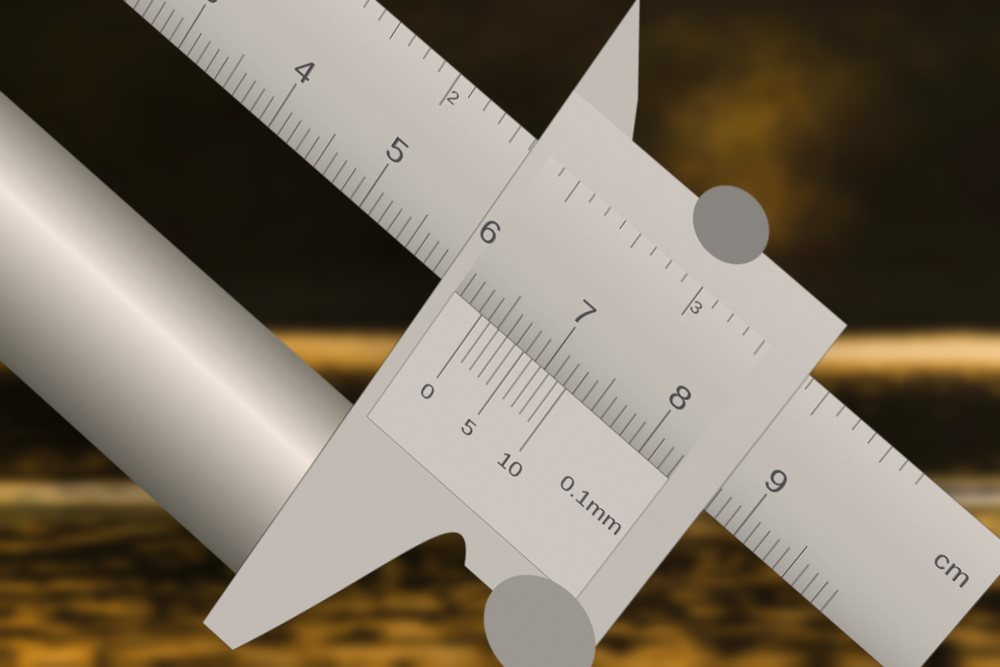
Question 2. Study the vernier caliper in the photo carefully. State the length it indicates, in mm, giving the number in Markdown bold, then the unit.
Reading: **63.3** mm
